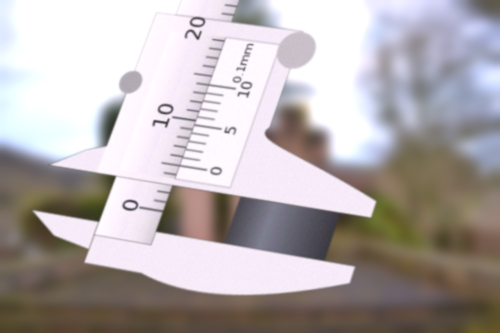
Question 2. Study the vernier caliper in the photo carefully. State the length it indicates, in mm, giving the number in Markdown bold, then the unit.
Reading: **5.0** mm
